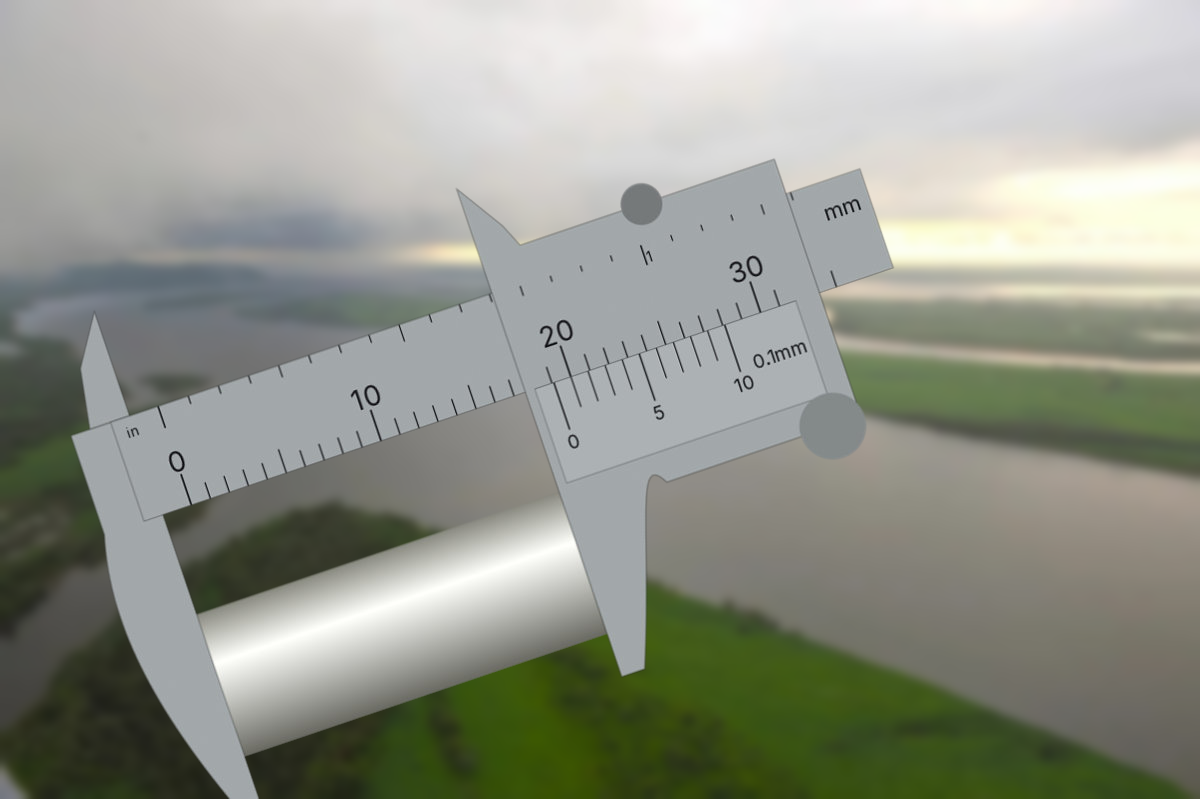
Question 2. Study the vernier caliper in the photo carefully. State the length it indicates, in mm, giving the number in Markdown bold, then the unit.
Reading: **19.1** mm
